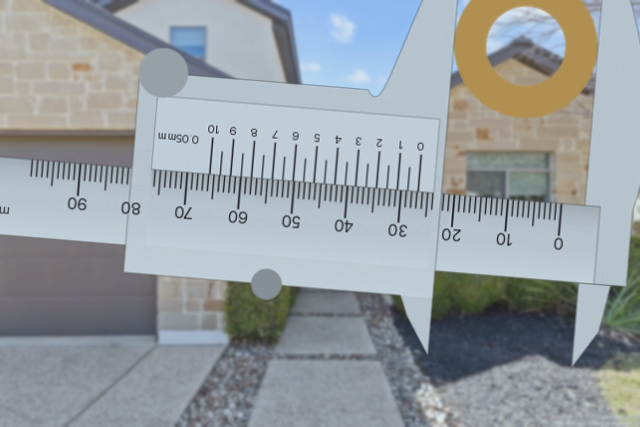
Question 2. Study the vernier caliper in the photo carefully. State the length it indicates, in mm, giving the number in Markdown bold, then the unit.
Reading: **26.8** mm
